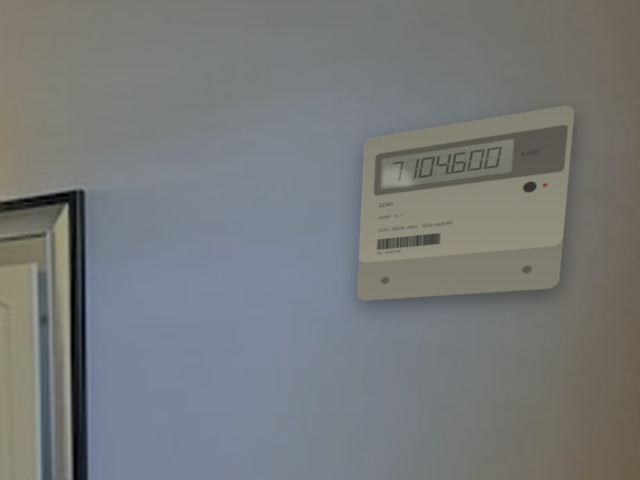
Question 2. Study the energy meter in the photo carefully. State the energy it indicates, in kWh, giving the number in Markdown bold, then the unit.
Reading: **7104.600** kWh
